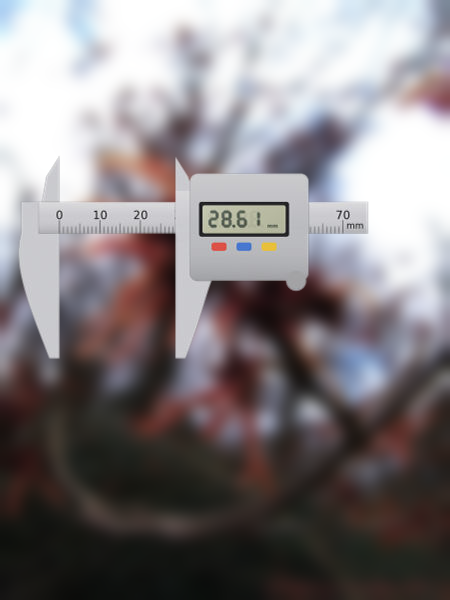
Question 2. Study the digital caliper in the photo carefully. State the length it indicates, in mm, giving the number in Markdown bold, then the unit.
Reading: **28.61** mm
